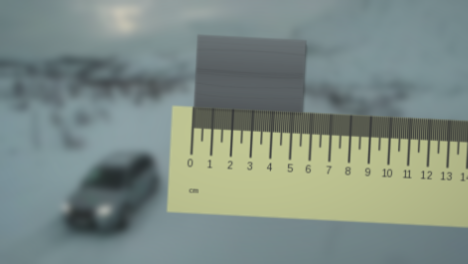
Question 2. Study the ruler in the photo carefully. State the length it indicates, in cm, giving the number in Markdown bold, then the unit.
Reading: **5.5** cm
